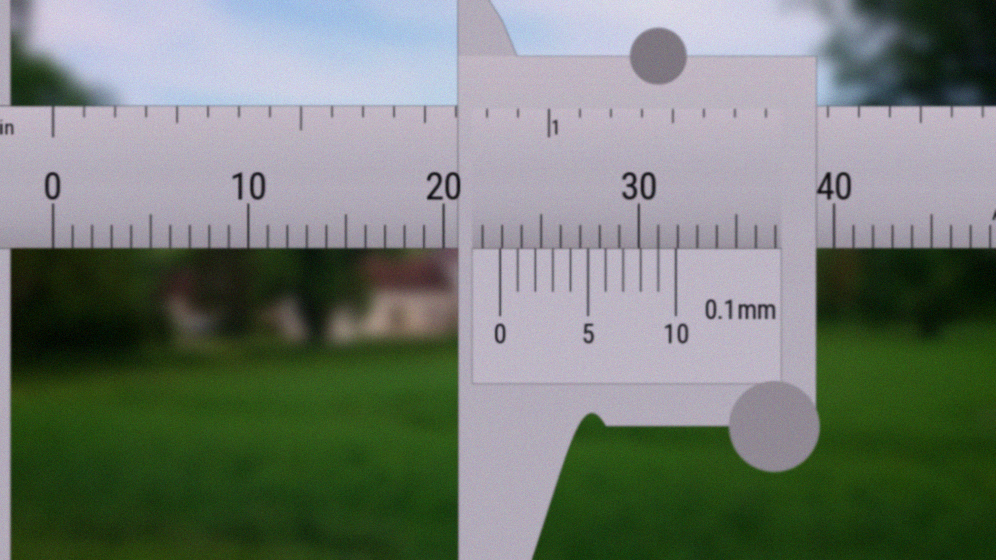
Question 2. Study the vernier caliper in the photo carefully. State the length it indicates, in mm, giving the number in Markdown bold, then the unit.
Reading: **22.9** mm
